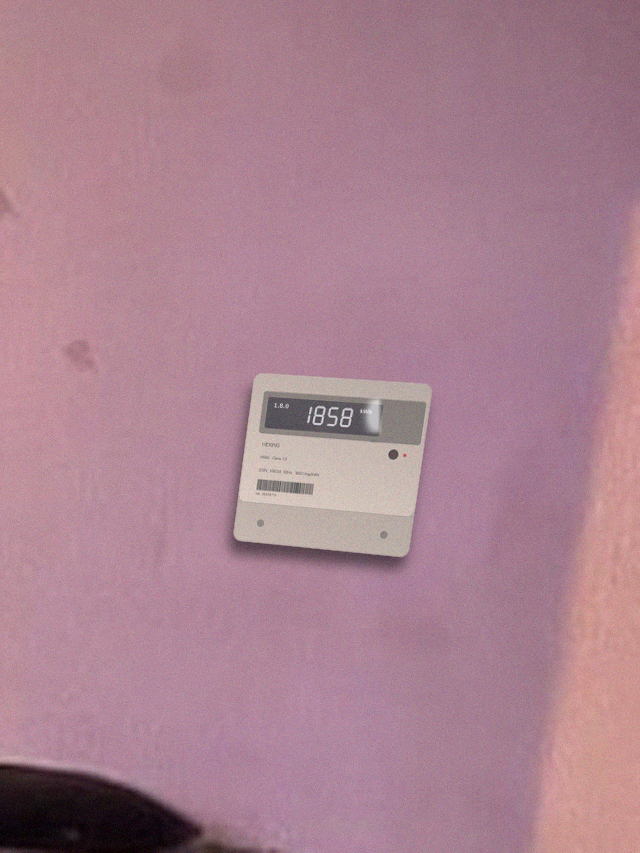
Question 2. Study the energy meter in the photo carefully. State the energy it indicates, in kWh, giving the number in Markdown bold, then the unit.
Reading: **1858** kWh
